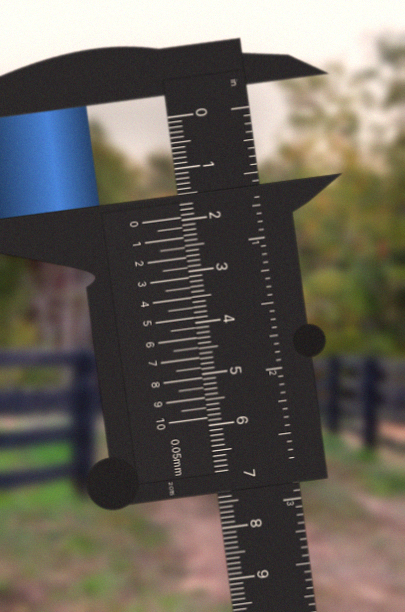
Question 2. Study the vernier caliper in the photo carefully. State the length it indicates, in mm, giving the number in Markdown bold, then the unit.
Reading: **19.5** mm
